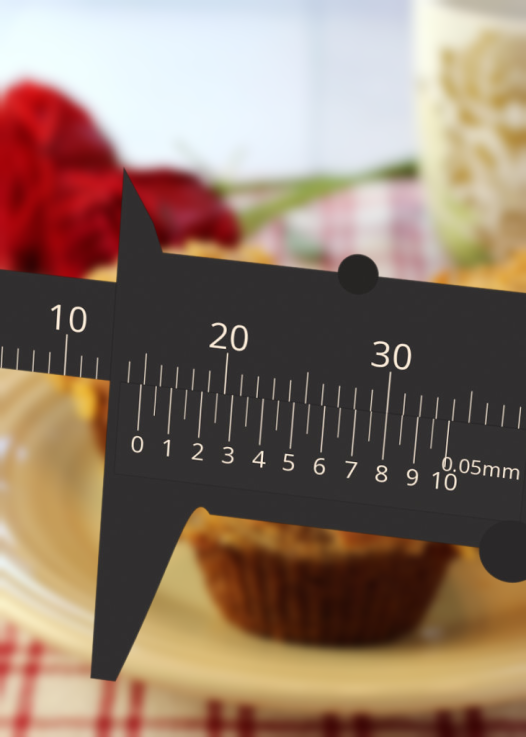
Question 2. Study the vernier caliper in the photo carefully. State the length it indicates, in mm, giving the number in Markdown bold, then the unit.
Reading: **14.8** mm
